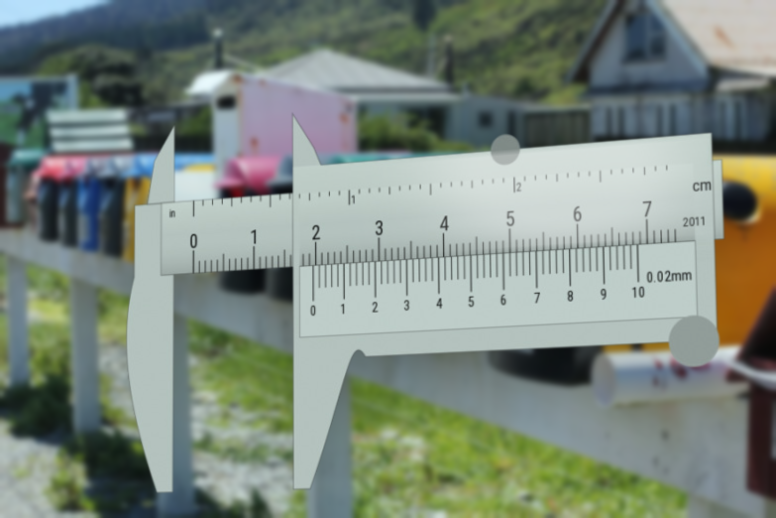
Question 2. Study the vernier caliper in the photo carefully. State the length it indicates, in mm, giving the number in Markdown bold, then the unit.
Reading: **19.6** mm
